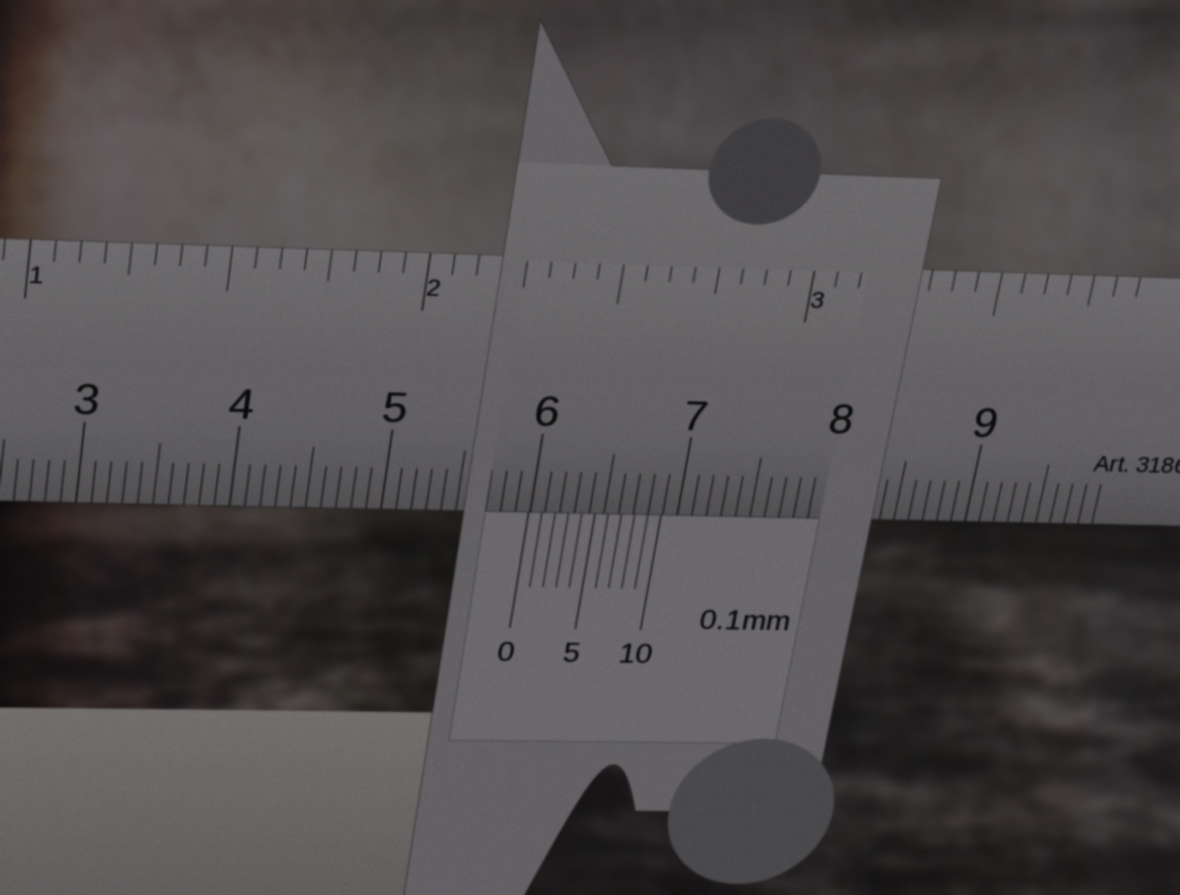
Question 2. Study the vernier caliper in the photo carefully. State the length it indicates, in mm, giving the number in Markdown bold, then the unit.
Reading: **59.9** mm
